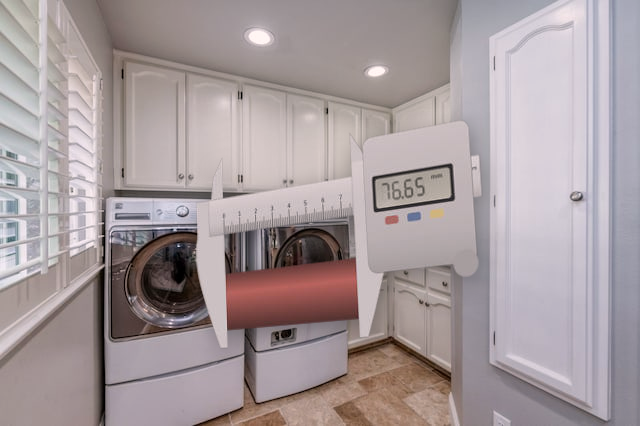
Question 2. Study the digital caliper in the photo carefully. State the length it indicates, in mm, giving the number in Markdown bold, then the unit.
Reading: **76.65** mm
